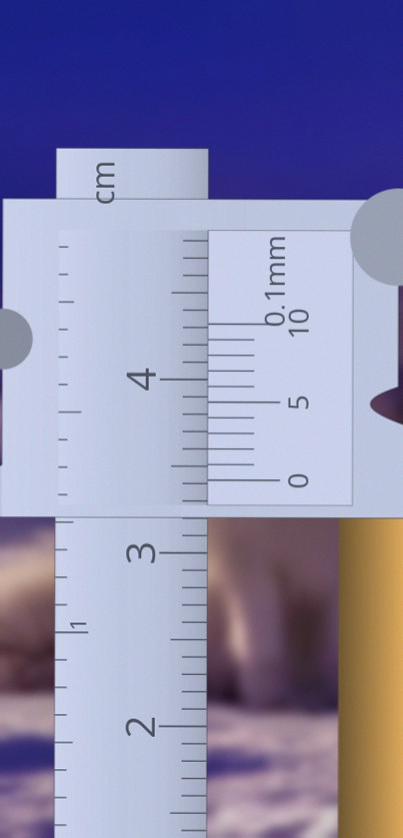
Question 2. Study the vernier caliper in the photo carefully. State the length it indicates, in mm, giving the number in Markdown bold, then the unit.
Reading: **34.2** mm
